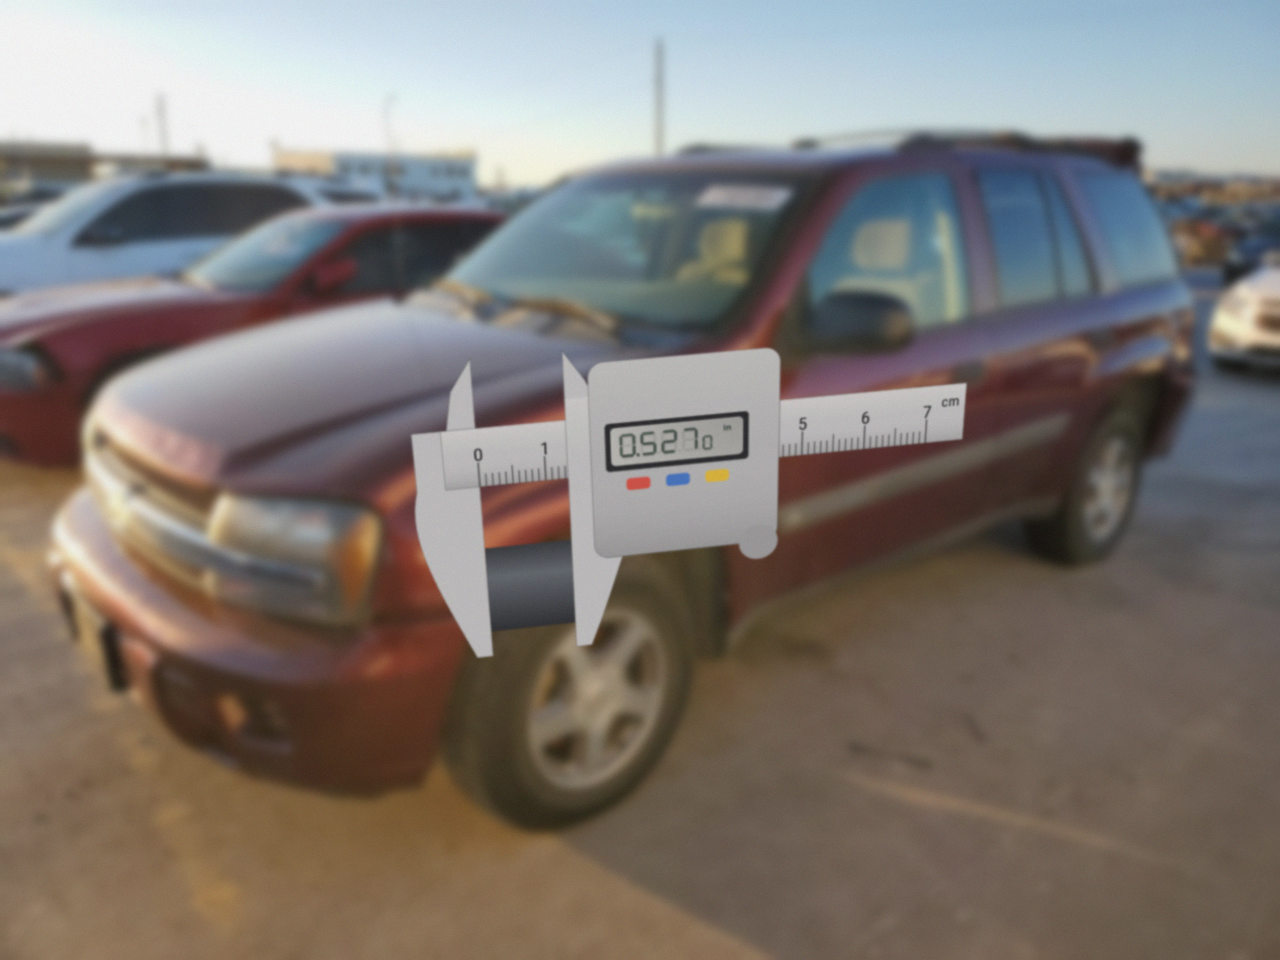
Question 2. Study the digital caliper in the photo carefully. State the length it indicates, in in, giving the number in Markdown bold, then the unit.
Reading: **0.5270** in
